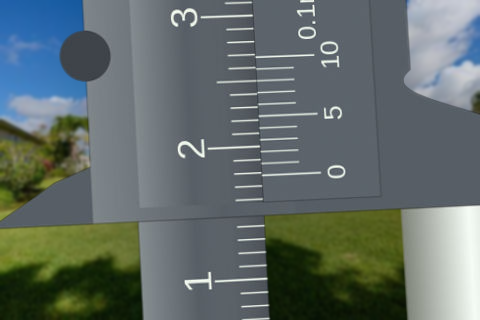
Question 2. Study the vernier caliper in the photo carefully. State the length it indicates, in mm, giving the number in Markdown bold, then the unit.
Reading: **17.8** mm
